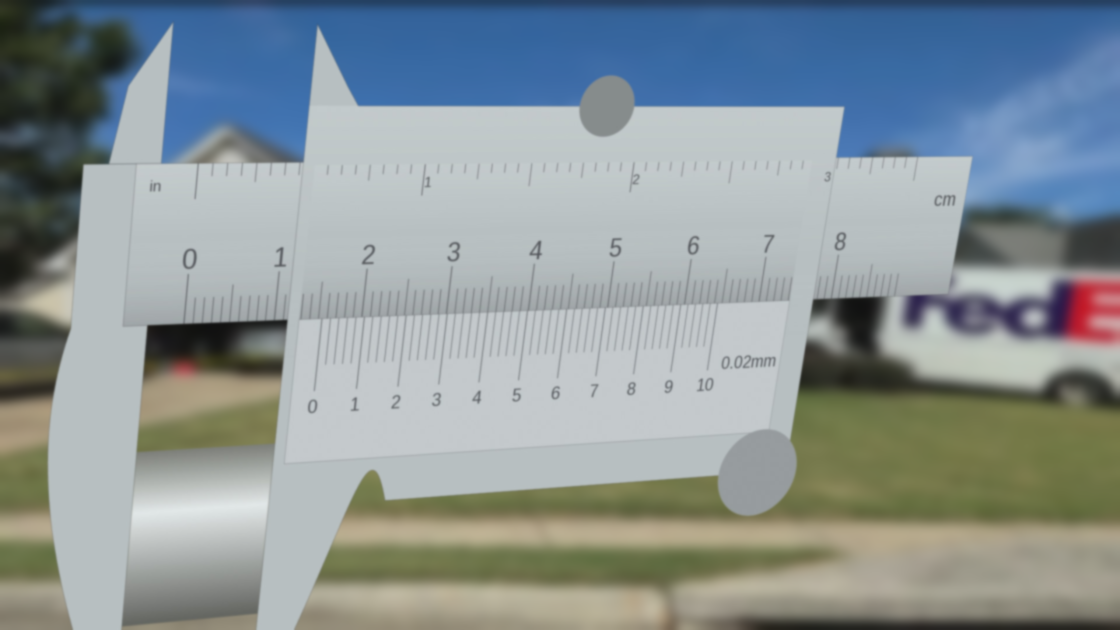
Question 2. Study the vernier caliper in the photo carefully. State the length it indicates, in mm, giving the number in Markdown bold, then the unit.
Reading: **15.4** mm
